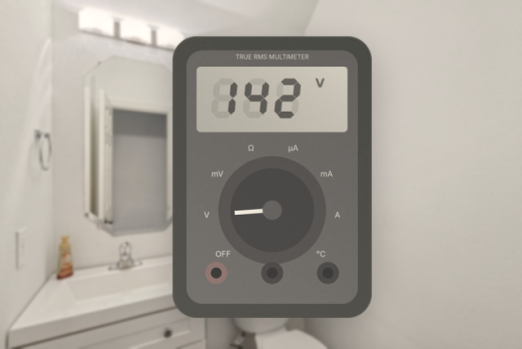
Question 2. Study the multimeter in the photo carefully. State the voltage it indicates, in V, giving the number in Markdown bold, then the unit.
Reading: **142** V
